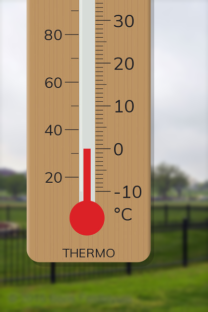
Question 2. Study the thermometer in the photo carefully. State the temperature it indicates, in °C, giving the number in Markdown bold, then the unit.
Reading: **0** °C
